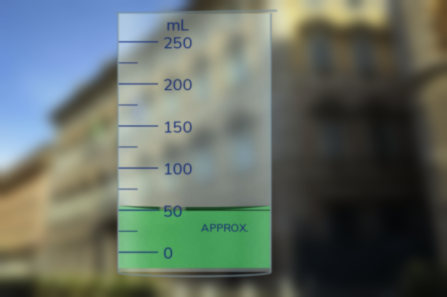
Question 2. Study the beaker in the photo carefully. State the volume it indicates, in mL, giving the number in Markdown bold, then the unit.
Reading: **50** mL
